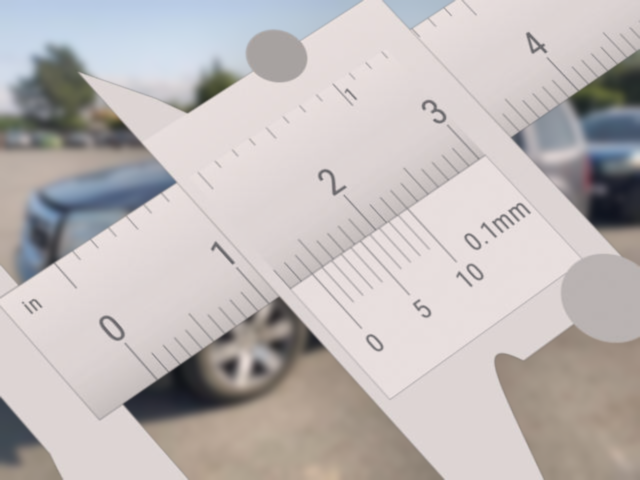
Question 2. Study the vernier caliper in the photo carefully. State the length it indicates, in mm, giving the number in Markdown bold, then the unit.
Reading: **14.0** mm
